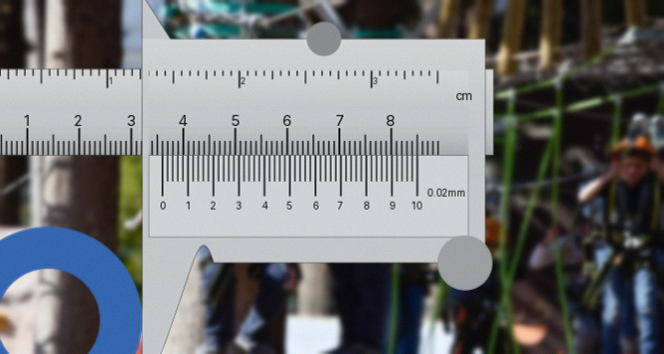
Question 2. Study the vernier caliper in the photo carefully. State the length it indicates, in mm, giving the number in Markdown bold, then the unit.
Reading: **36.0** mm
